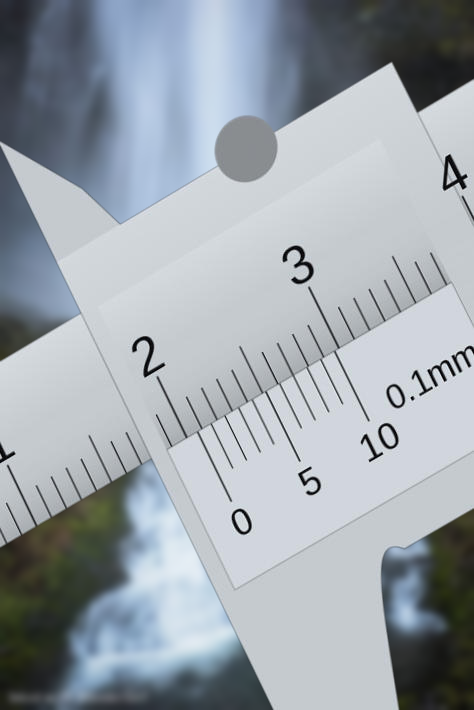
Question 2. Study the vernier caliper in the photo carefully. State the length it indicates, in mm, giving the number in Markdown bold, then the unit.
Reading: **20.7** mm
